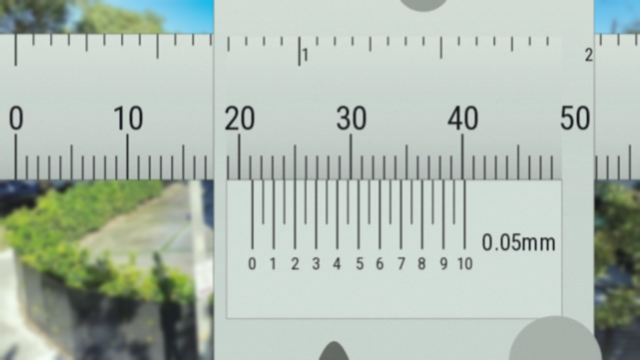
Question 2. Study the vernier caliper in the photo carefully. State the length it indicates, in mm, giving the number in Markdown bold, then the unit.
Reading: **21.2** mm
